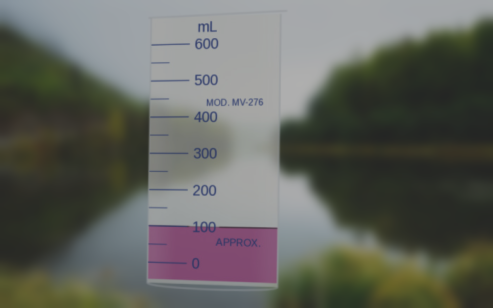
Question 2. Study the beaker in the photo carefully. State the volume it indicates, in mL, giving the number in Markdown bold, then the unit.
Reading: **100** mL
